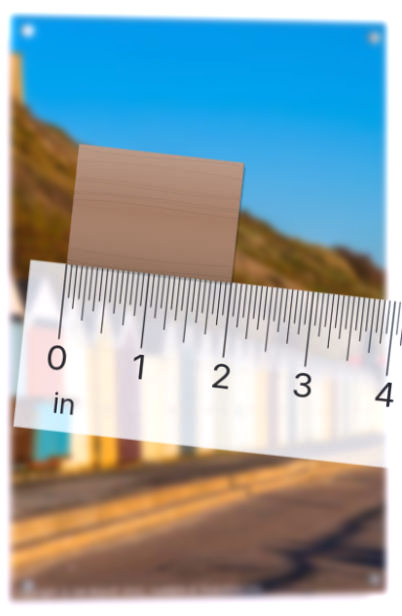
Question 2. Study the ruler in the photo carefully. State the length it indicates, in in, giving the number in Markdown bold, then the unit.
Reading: **2** in
